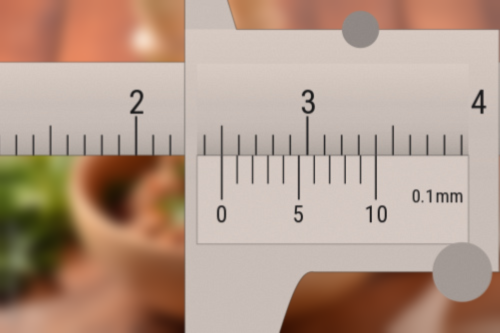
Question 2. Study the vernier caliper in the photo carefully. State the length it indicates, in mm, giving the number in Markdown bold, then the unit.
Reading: **25.0** mm
